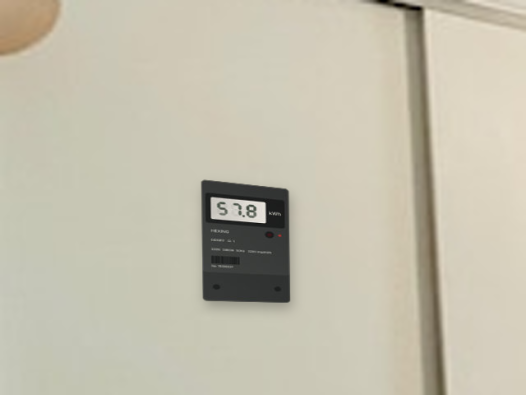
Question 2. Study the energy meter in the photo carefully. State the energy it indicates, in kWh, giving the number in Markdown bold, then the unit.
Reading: **57.8** kWh
